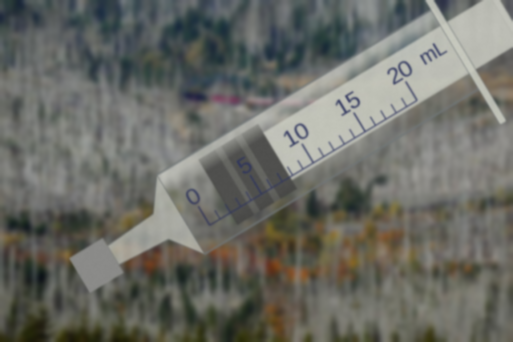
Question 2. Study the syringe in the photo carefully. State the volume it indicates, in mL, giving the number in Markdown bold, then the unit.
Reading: **2** mL
